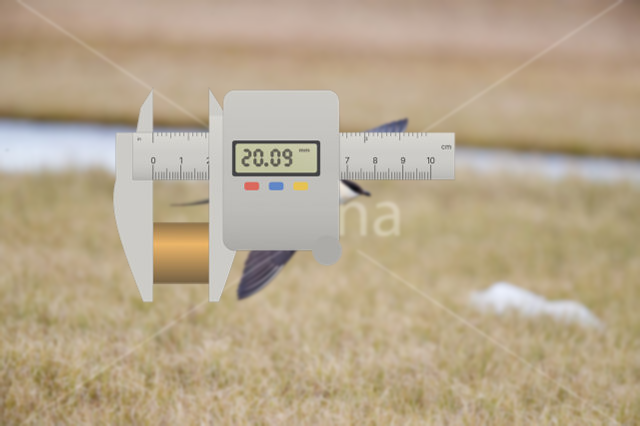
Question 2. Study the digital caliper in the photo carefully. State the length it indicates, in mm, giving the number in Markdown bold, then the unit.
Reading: **20.09** mm
